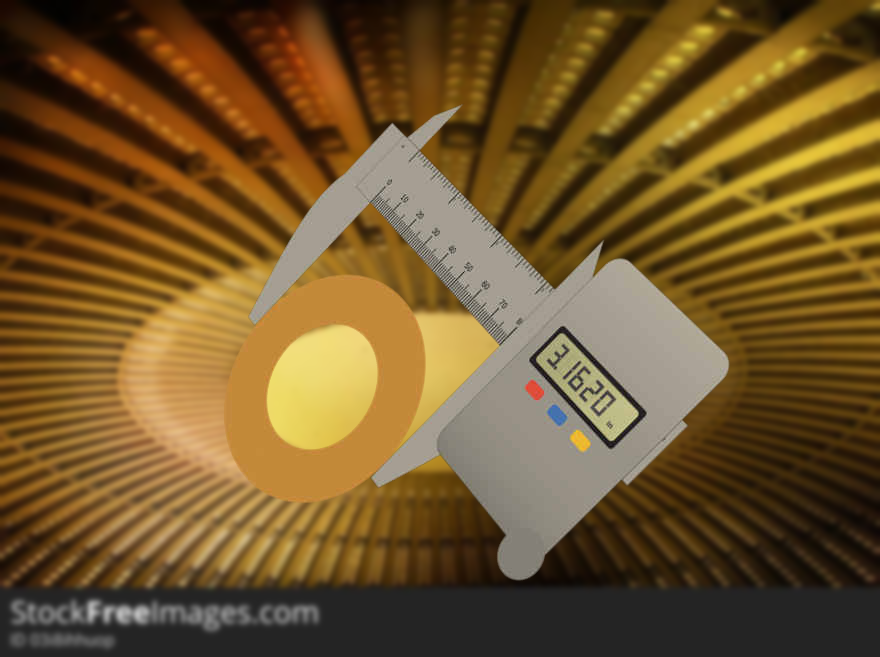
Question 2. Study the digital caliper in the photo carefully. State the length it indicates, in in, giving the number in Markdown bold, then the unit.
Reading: **3.1620** in
